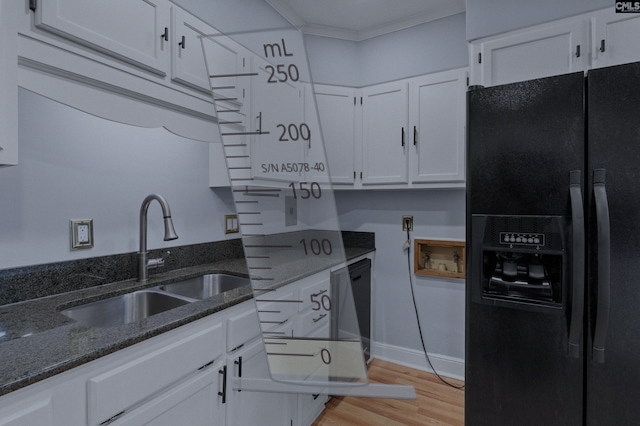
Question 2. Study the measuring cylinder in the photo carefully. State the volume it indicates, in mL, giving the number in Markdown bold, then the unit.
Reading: **15** mL
